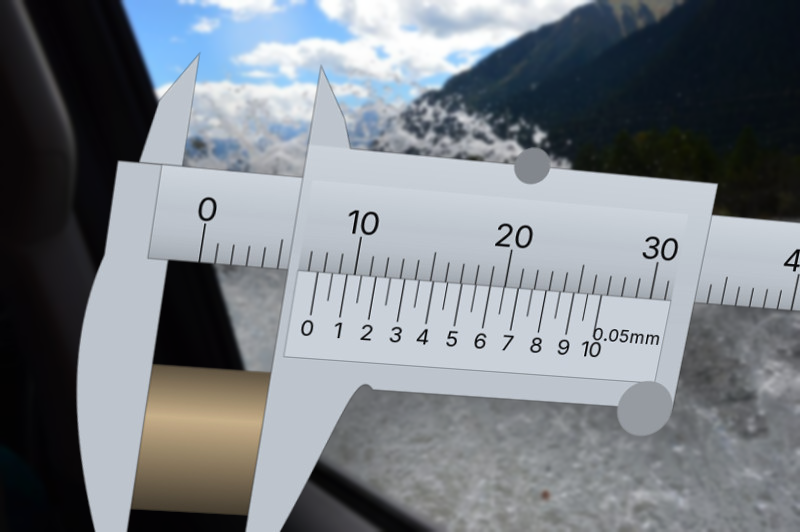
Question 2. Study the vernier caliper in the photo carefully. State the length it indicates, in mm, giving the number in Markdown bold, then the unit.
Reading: **7.6** mm
